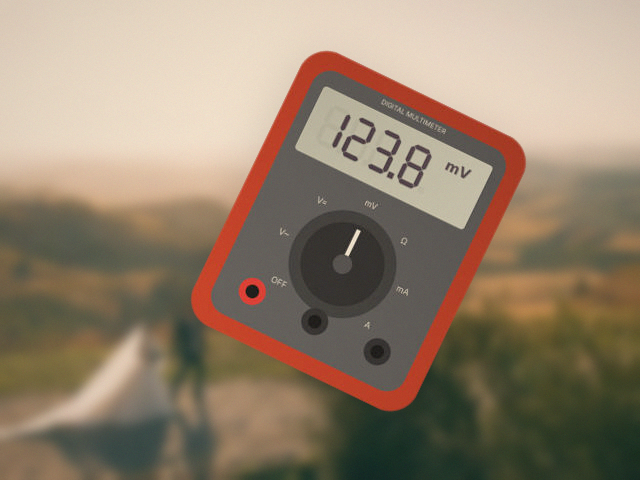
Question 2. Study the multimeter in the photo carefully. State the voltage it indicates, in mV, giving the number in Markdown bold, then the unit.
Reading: **123.8** mV
